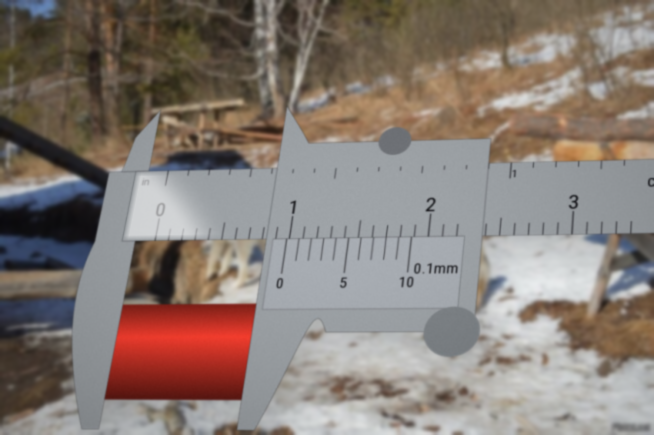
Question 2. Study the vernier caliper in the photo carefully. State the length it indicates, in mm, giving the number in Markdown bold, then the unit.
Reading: **9.8** mm
